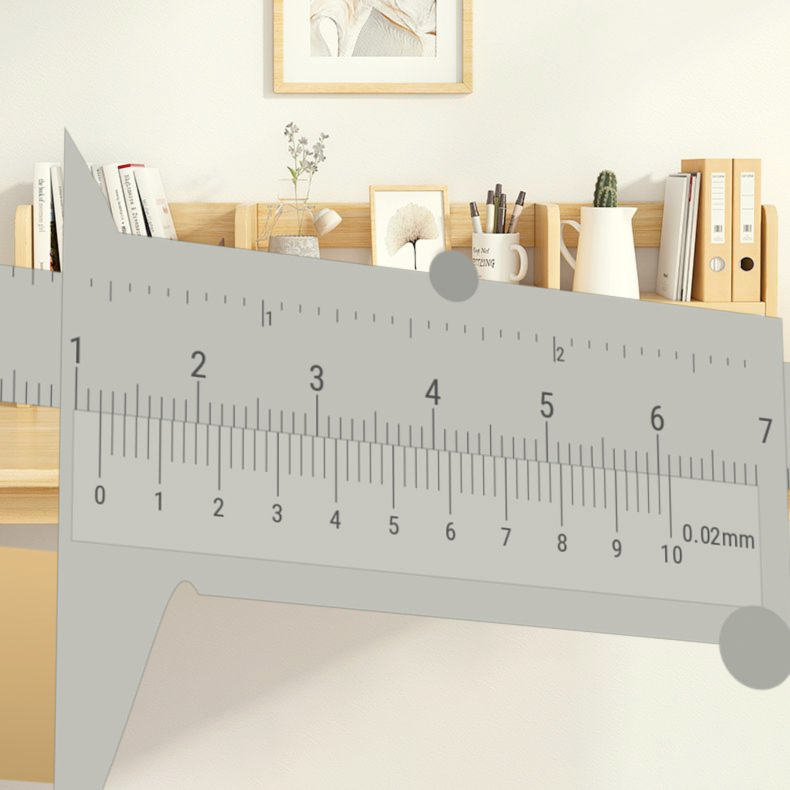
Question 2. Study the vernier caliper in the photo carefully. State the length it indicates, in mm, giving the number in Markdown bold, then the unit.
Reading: **12.0** mm
